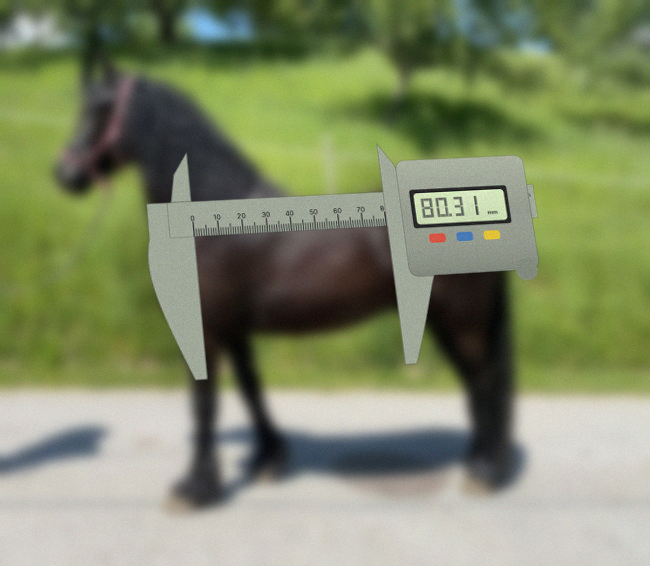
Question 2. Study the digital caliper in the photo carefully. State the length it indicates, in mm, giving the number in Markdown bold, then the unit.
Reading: **80.31** mm
